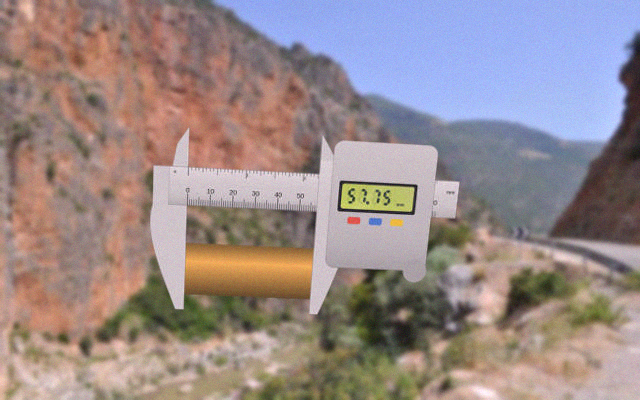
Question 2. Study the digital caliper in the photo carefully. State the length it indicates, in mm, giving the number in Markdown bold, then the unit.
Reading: **57.75** mm
